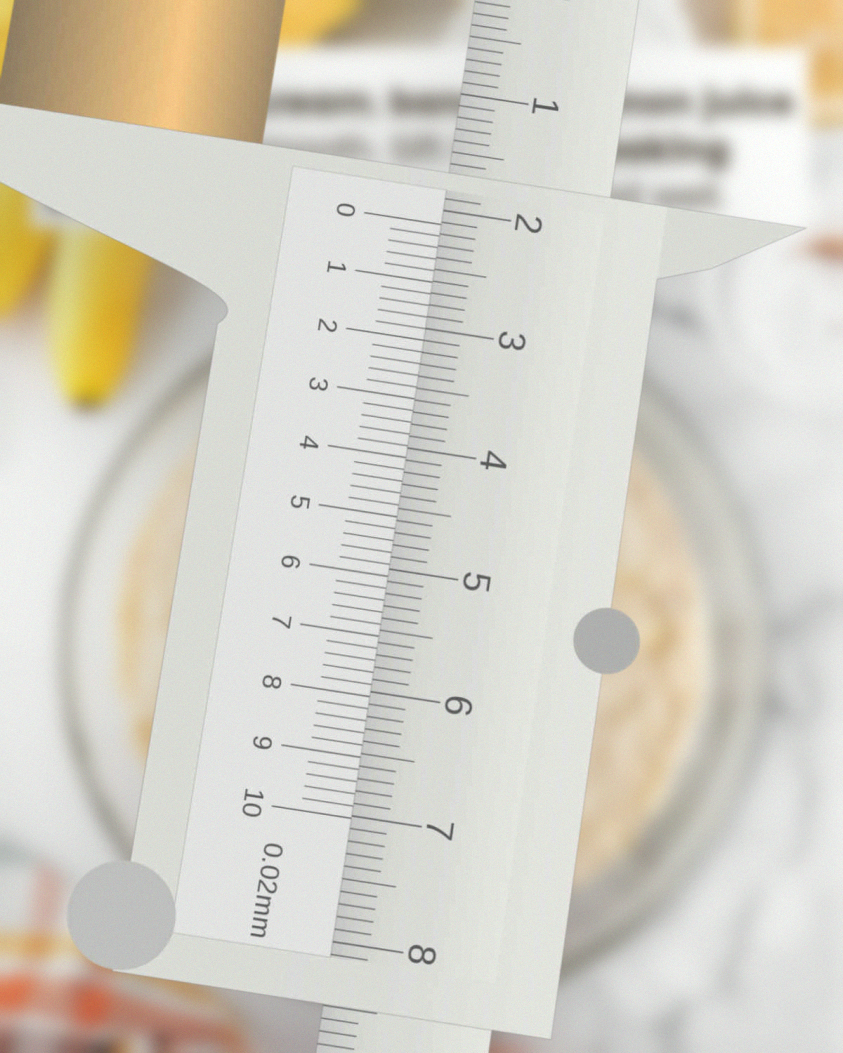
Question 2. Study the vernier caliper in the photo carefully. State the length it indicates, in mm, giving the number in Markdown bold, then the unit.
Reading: **21.2** mm
